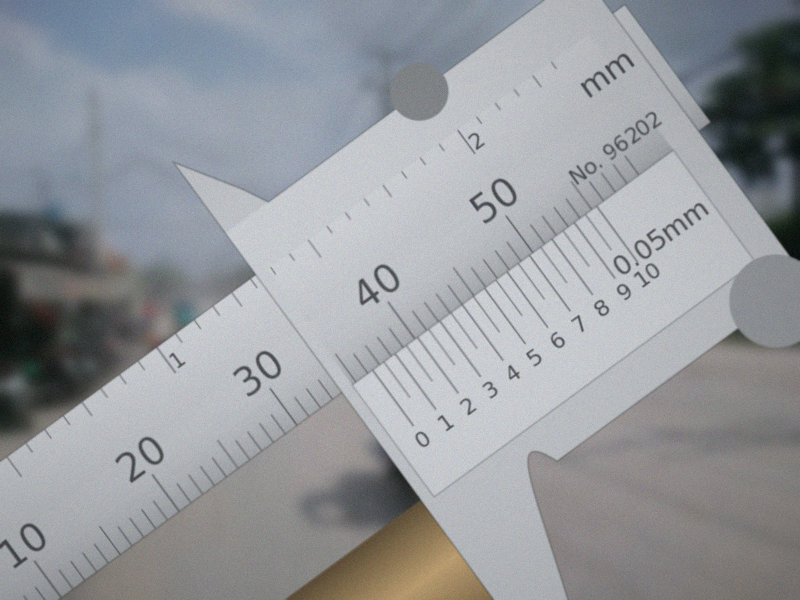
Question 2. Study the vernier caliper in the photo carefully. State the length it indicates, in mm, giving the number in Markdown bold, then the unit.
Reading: **36.4** mm
